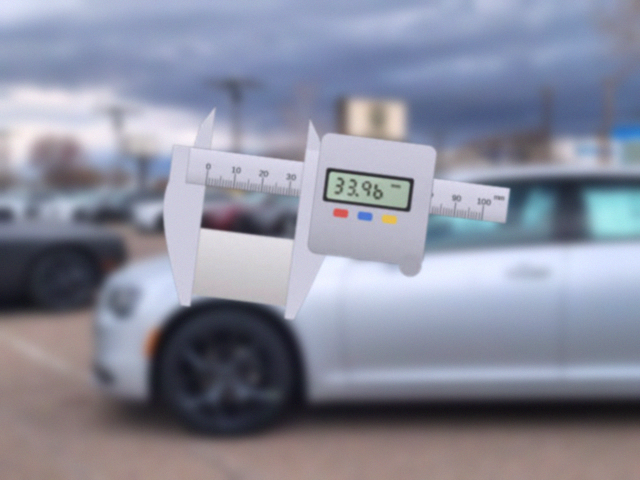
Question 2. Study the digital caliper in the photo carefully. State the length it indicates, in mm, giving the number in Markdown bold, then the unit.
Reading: **33.96** mm
